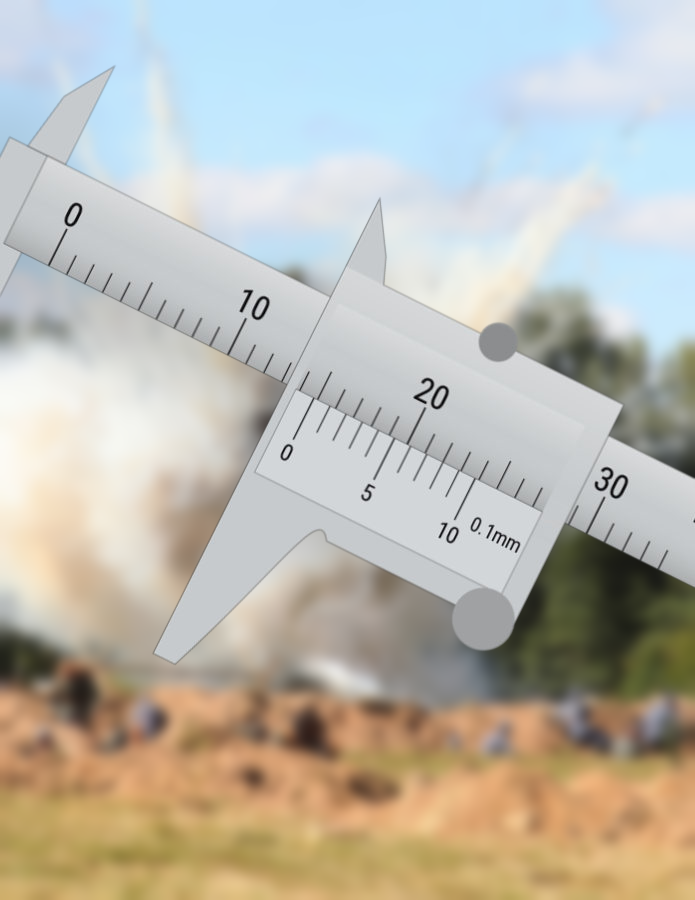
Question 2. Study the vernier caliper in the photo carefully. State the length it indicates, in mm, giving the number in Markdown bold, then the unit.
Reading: **14.8** mm
